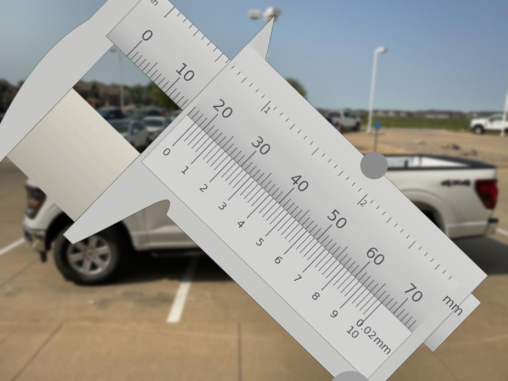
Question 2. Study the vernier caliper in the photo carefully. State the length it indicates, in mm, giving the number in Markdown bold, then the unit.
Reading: **18.0** mm
